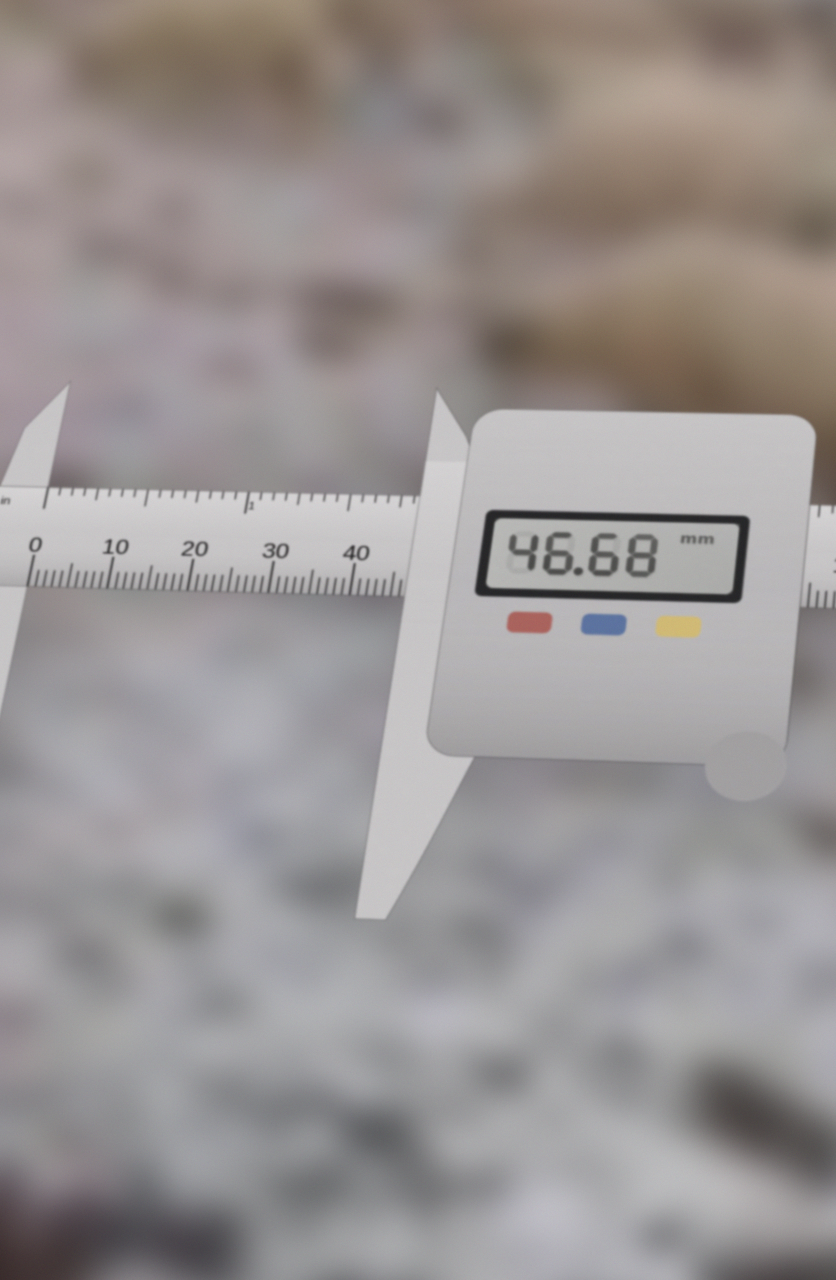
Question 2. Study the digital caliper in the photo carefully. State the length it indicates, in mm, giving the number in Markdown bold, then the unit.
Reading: **46.68** mm
